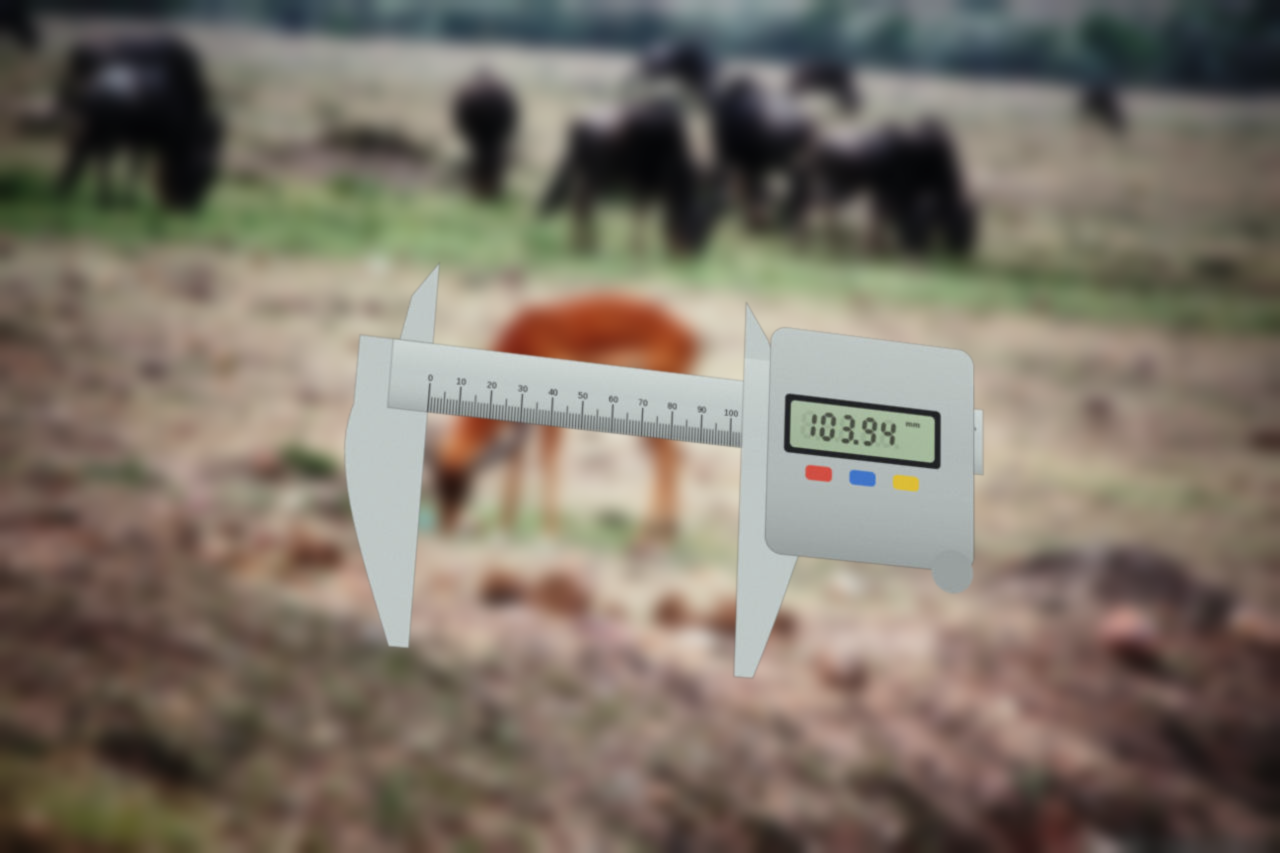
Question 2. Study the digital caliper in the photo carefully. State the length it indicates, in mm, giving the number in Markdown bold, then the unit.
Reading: **103.94** mm
